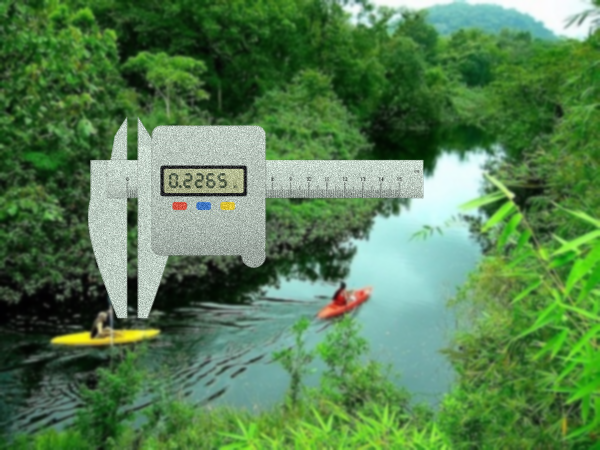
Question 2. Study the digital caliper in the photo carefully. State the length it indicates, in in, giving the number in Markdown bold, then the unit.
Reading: **0.2265** in
